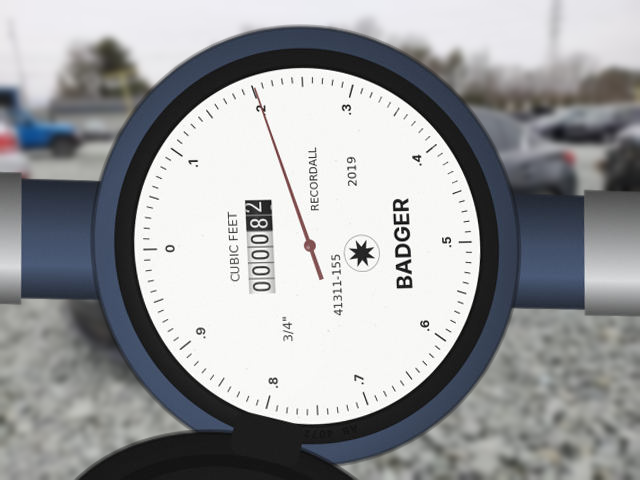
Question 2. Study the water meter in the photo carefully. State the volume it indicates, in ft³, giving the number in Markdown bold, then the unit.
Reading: **82.20** ft³
